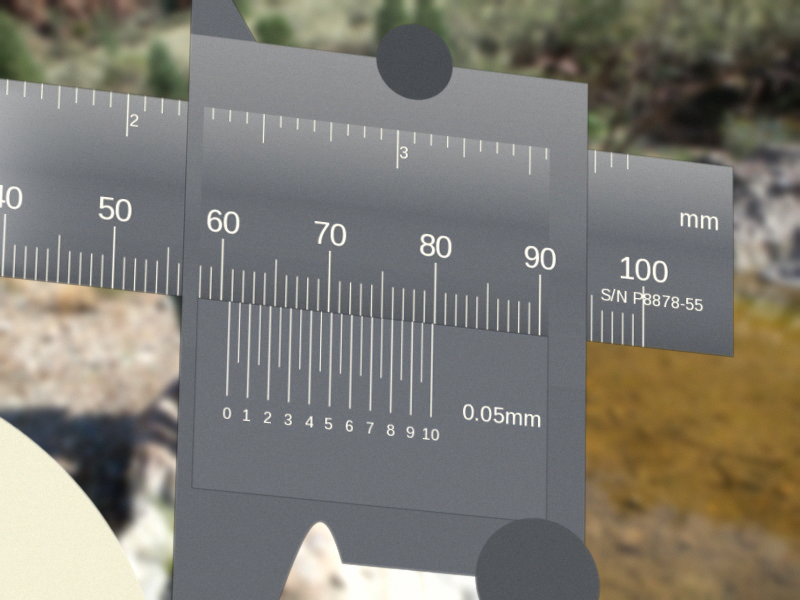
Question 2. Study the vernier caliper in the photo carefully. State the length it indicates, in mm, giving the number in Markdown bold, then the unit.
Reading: **60.8** mm
